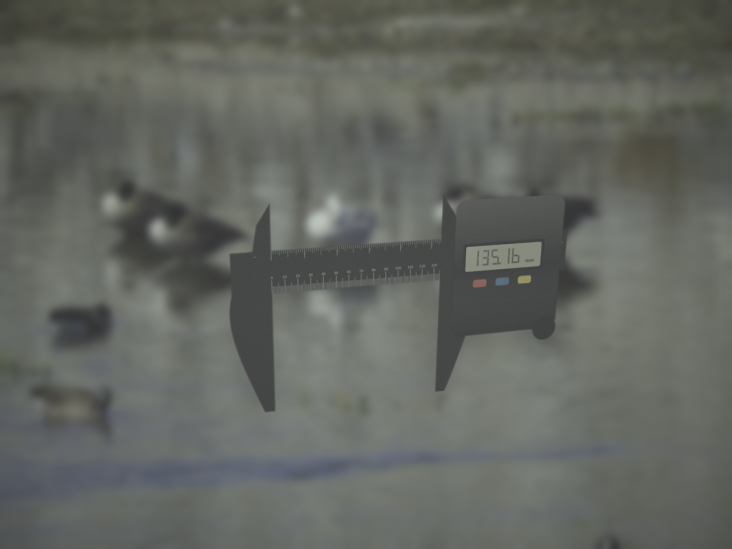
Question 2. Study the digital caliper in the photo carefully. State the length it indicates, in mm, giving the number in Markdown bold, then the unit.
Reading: **135.16** mm
